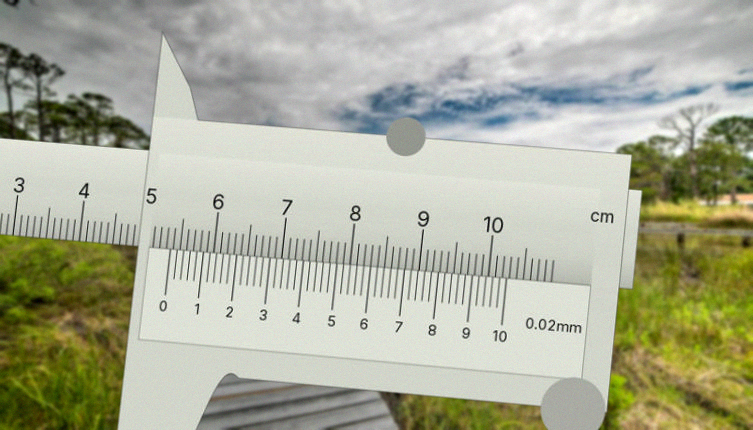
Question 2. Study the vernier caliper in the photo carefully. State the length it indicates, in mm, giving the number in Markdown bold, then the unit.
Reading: **53.6** mm
